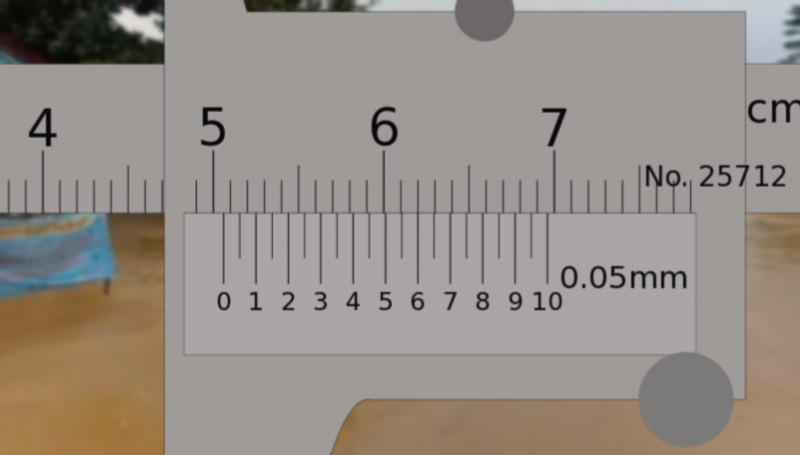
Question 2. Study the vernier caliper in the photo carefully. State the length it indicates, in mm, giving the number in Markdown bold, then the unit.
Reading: **50.6** mm
